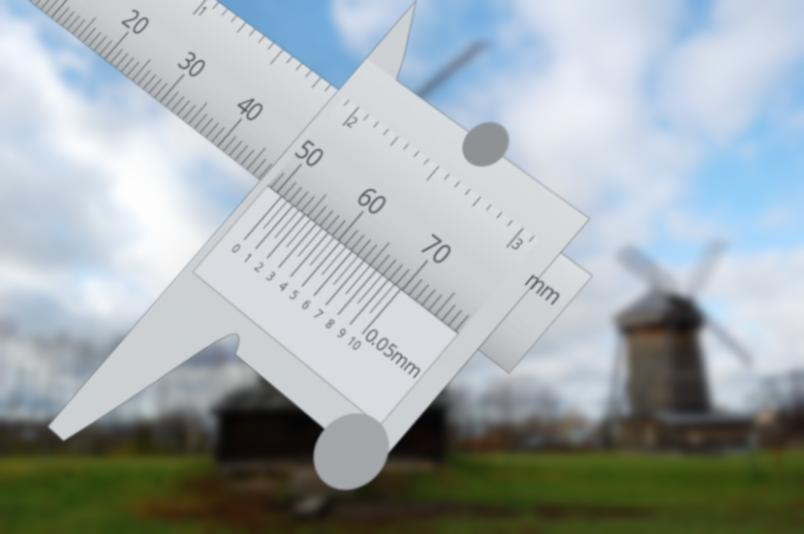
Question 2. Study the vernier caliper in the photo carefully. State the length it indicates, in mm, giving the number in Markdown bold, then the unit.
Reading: **50.8** mm
